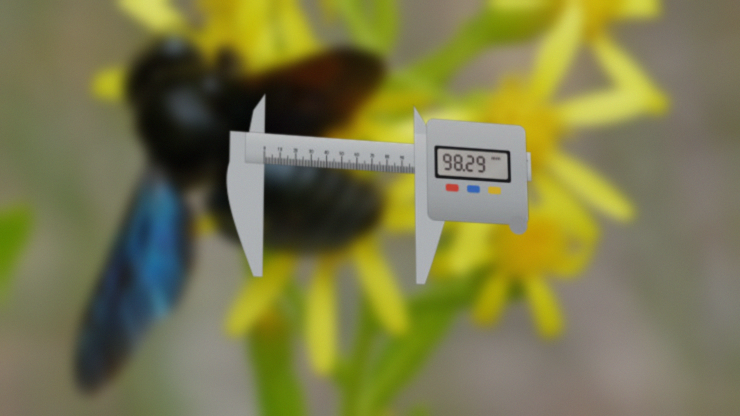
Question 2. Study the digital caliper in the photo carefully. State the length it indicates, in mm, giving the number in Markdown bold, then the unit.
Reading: **98.29** mm
